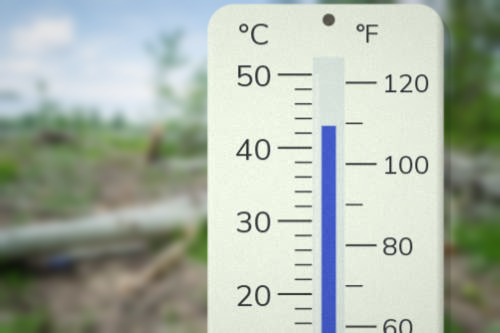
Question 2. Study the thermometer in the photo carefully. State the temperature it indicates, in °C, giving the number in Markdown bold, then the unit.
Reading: **43** °C
